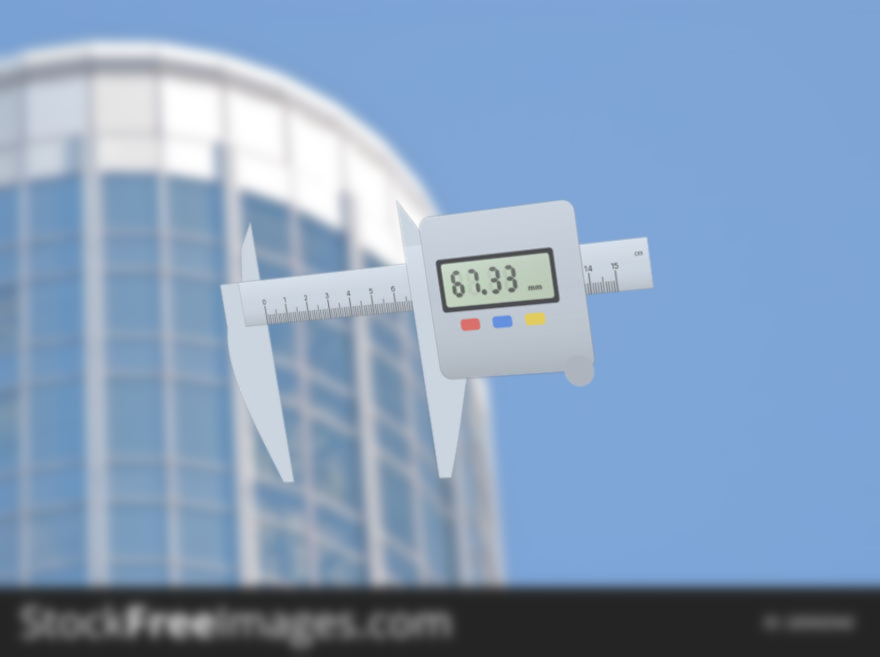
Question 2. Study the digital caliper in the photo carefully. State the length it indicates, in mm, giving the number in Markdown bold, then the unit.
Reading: **67.33** mm
